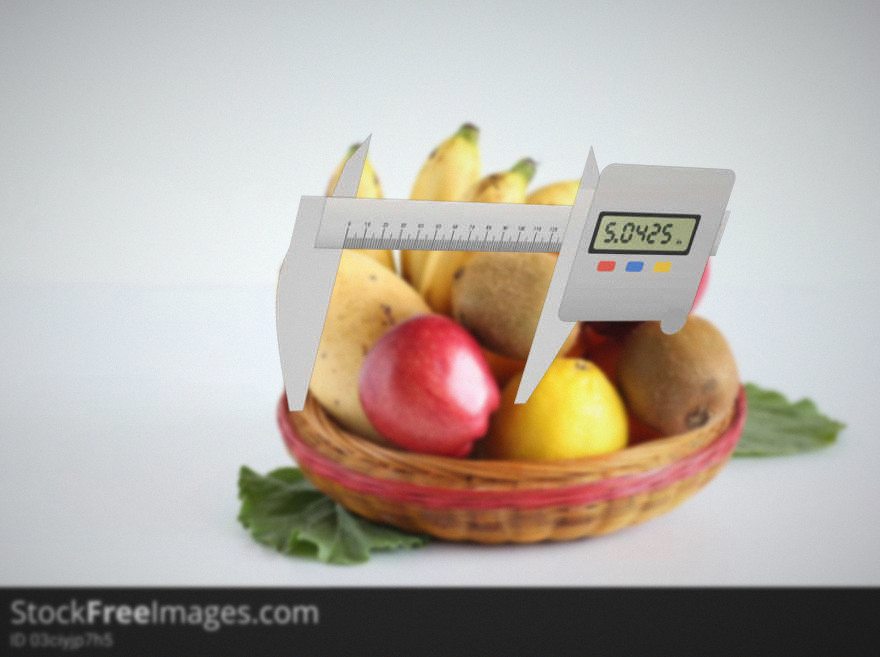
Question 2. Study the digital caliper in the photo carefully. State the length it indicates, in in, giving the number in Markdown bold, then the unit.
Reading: **5.0425** in
